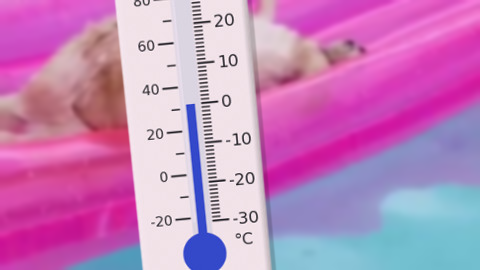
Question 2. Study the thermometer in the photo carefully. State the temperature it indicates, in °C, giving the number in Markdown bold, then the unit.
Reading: **0** °C
